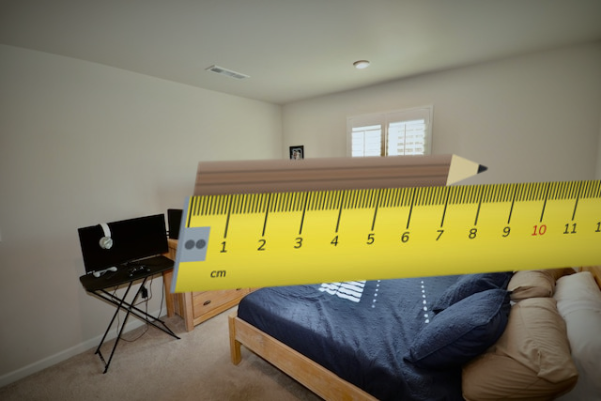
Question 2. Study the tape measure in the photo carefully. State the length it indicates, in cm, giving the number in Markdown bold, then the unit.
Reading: **8** cm
